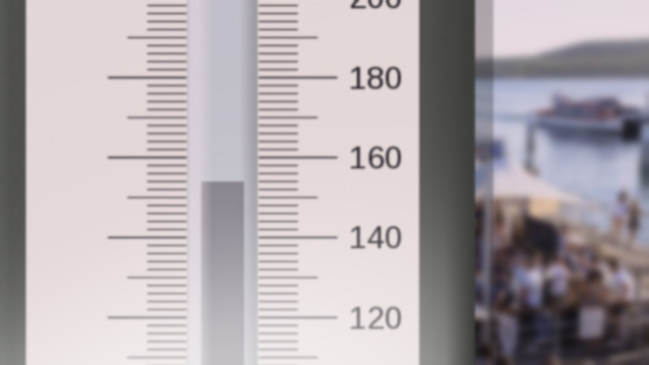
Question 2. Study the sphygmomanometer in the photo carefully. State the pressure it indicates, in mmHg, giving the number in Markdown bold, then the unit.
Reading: **154** mmHg
